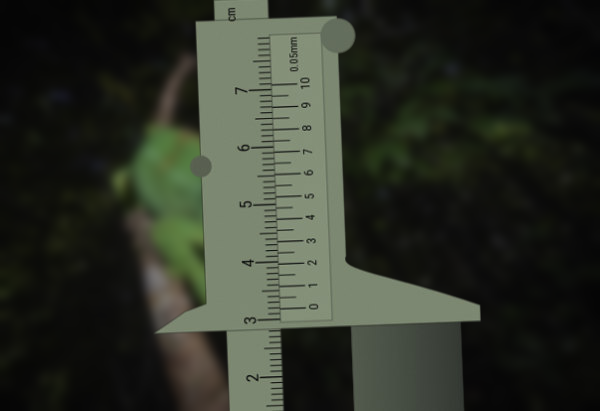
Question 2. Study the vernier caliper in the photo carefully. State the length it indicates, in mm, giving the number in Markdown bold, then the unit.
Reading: **31.8** mm
